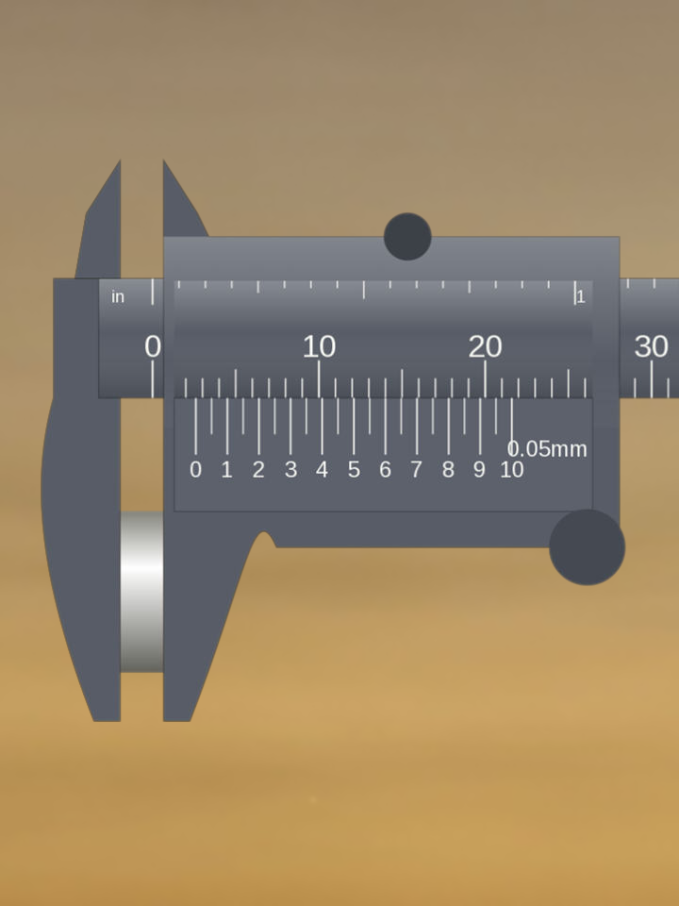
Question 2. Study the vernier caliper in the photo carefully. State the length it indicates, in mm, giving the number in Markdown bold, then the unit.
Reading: **2.6** mm
